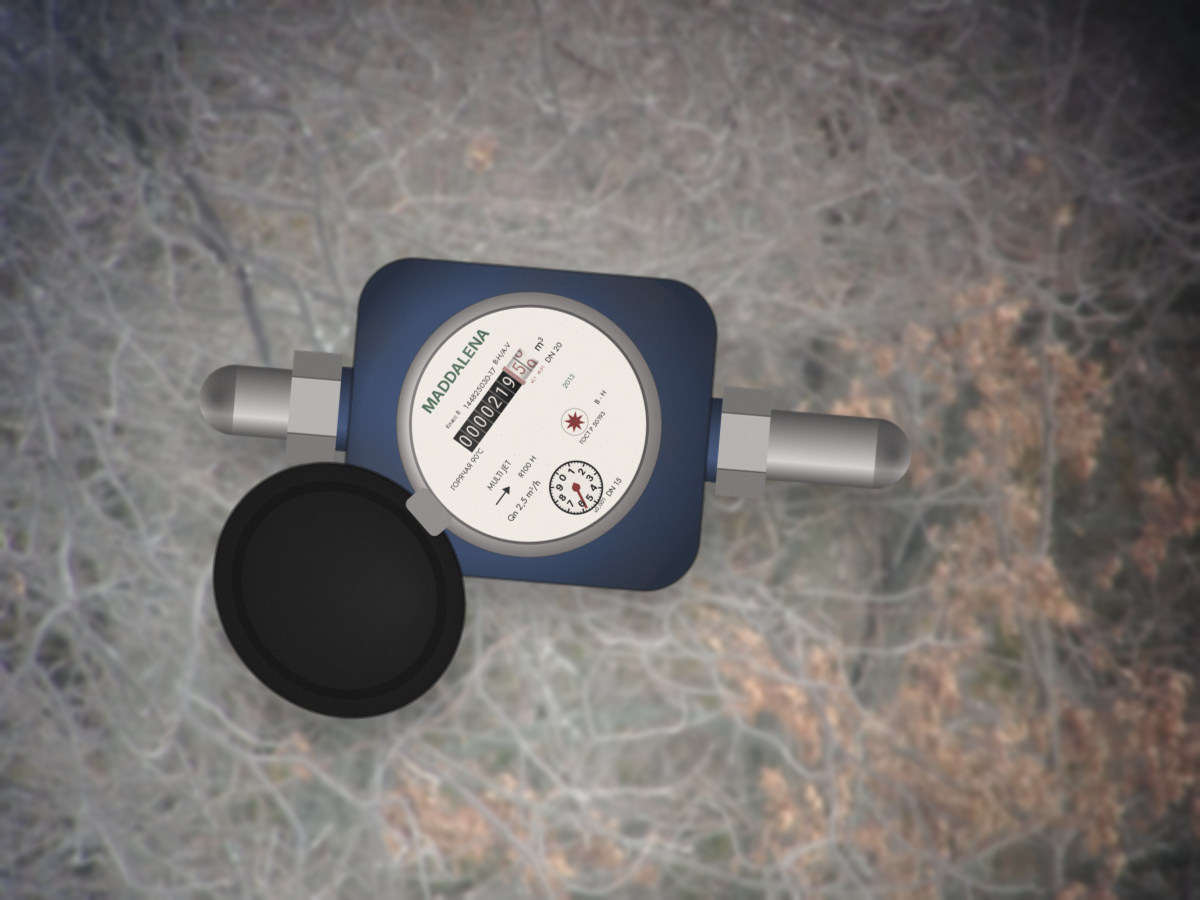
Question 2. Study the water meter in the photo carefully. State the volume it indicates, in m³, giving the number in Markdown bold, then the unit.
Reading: **219.585** m³
